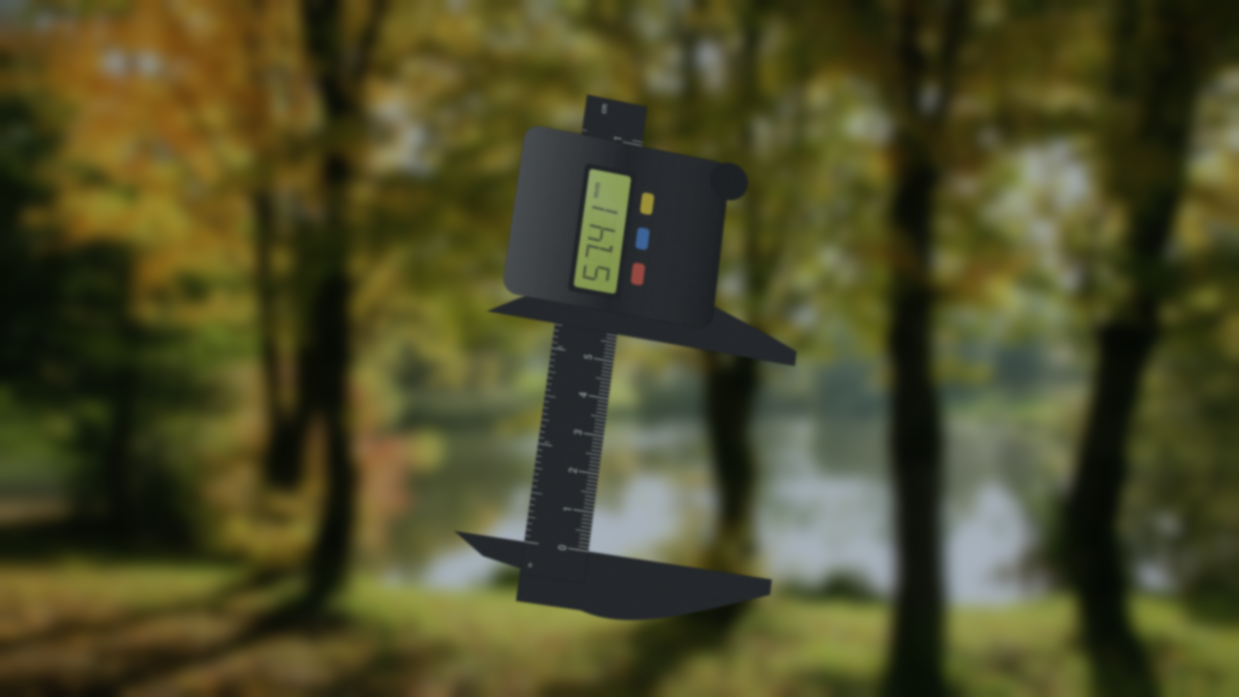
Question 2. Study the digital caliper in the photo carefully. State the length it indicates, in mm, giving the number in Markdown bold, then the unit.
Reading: **57.41** mm
